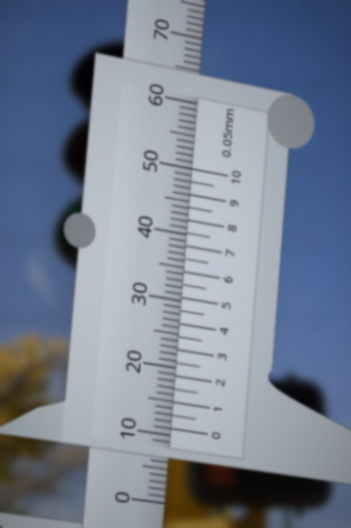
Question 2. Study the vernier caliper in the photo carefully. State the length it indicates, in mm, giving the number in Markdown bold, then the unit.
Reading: **11.0** mm
